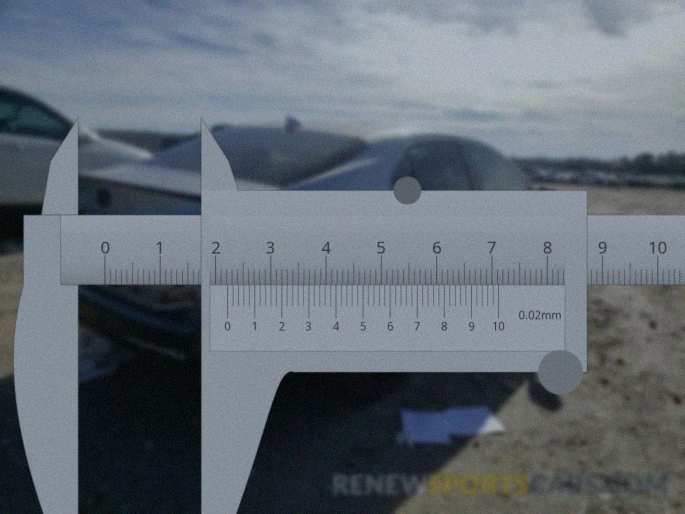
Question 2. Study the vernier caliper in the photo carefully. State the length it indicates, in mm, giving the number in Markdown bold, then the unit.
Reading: **22.2** mm
